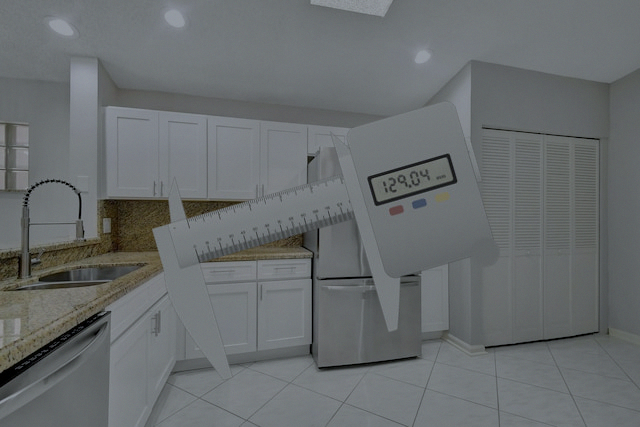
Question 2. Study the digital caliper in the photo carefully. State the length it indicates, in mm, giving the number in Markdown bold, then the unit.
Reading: **129.04** mm
